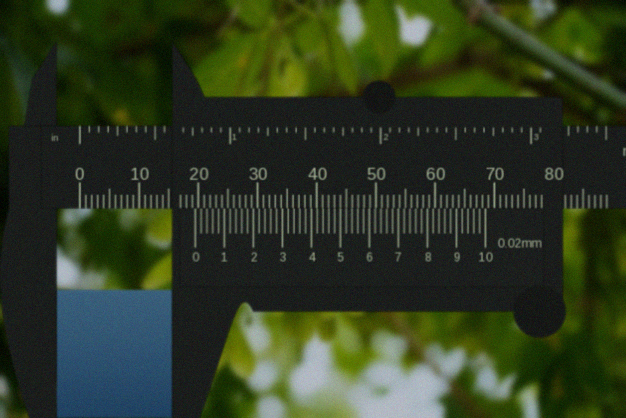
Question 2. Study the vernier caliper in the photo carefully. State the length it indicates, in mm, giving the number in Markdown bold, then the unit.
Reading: **19.5** mm
